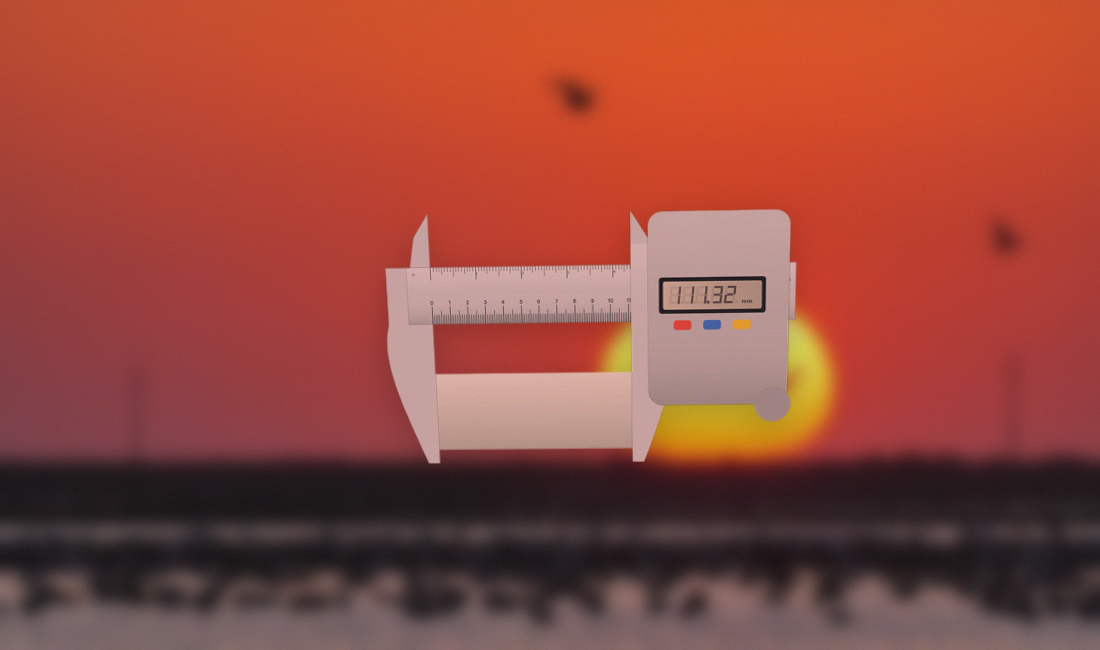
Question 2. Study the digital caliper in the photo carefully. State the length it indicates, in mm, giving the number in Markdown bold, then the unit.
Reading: **111.32** mm
